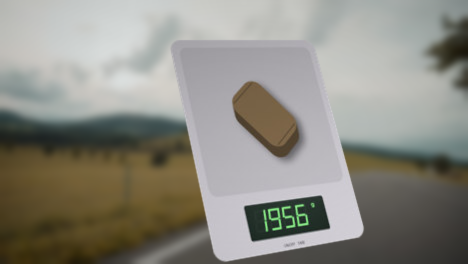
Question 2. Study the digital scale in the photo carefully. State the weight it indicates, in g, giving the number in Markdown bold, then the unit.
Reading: **1956** g
